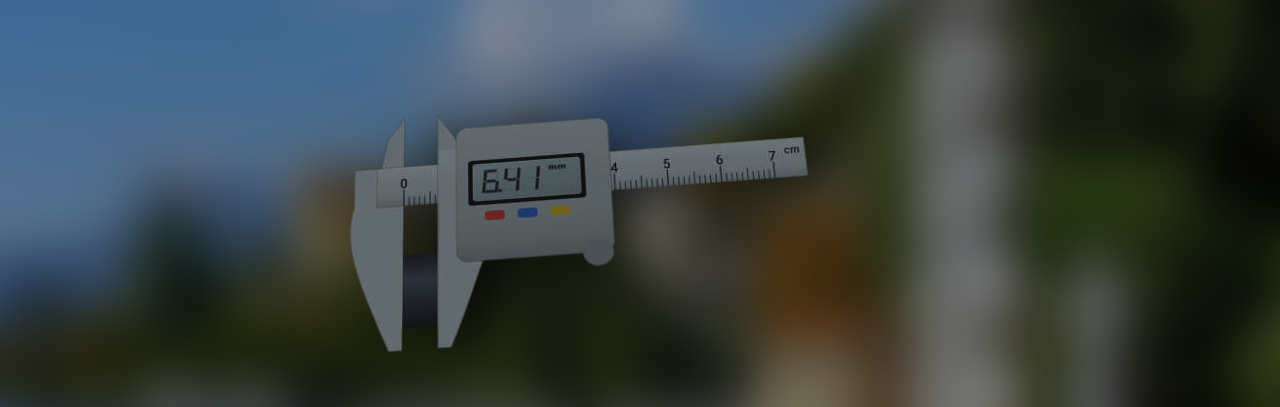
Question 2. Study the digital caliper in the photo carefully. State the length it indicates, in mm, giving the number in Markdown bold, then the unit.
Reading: **6.41** mm
